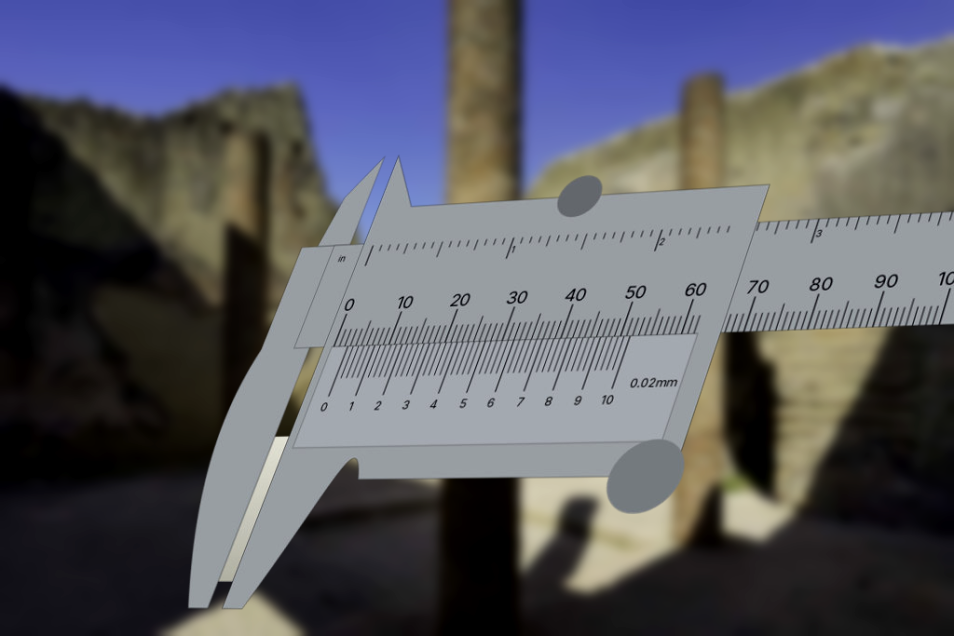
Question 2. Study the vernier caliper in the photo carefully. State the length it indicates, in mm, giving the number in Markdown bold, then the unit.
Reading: **2.6** mm
